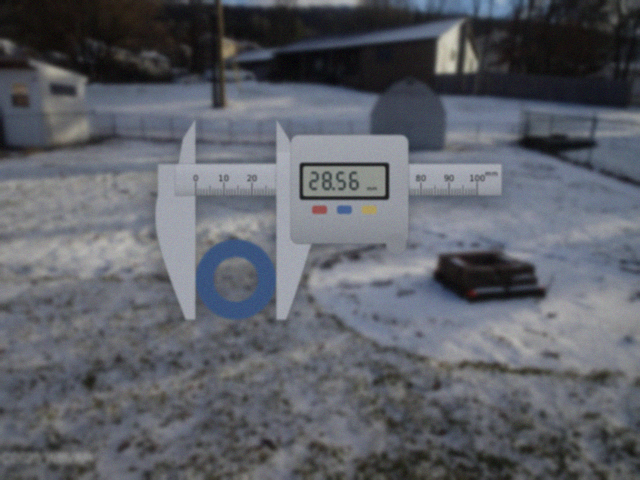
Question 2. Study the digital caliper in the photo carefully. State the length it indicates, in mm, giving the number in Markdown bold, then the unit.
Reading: **28.56** mm
